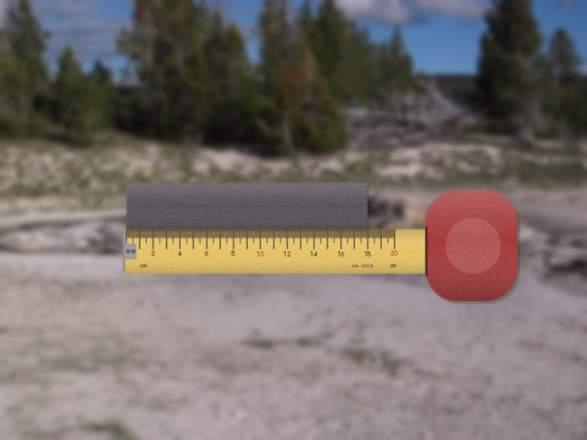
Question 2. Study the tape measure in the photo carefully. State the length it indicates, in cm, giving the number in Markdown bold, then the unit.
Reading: **18** cm
